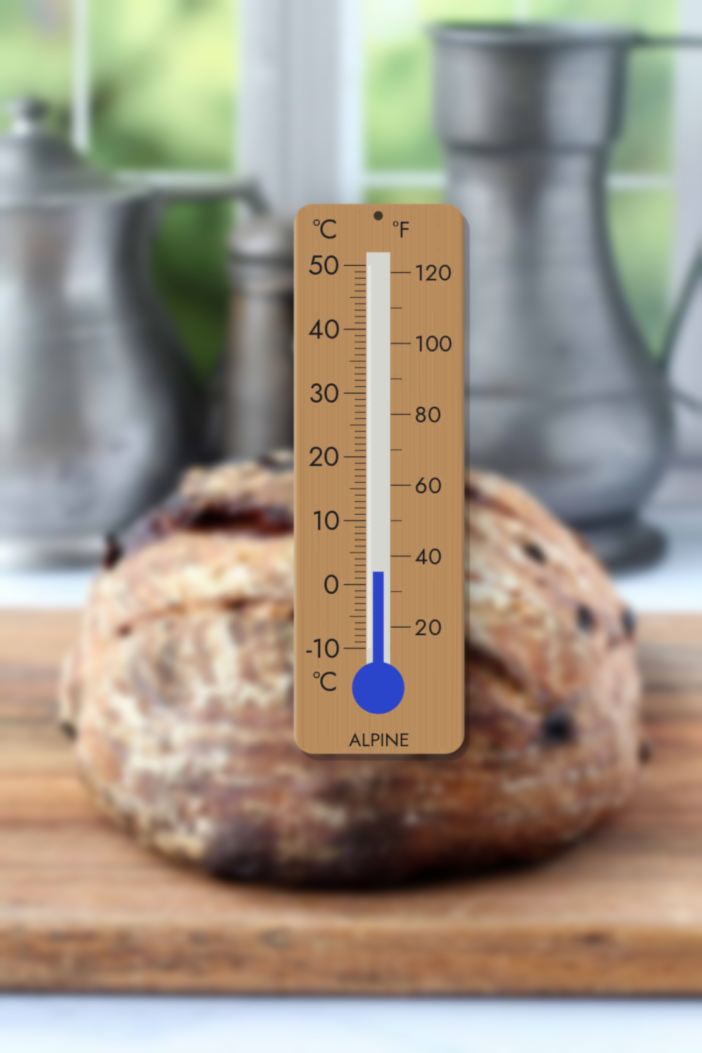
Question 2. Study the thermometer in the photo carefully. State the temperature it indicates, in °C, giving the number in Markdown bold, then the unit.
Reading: **2** °C
